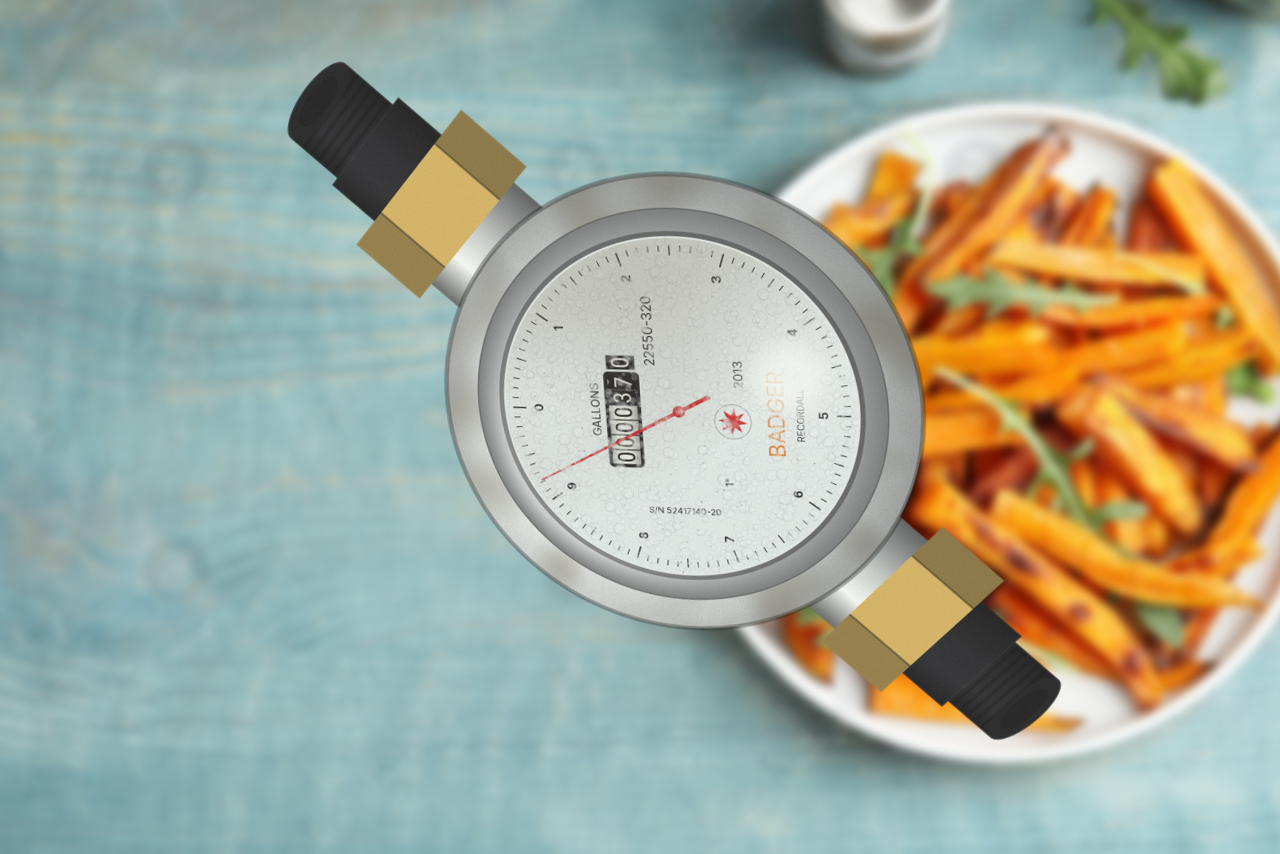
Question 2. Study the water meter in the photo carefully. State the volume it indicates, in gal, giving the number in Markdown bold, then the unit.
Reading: **369.2** gal
